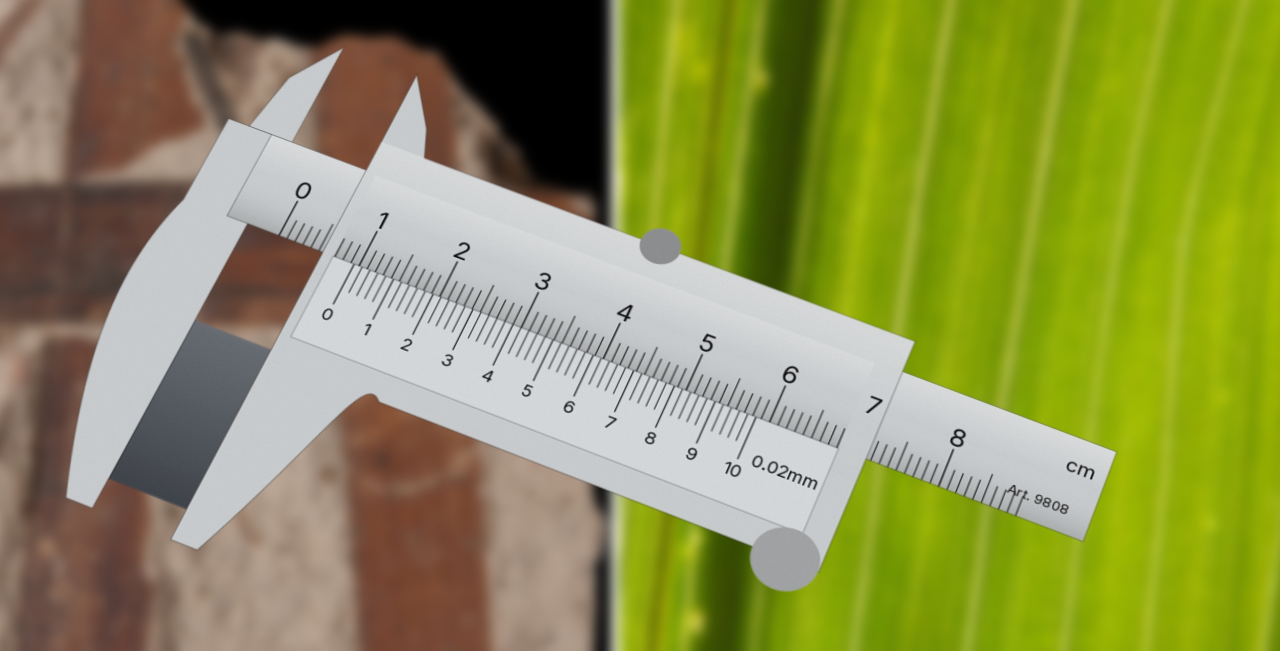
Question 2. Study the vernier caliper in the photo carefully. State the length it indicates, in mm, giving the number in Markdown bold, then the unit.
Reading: **9.4** mm
